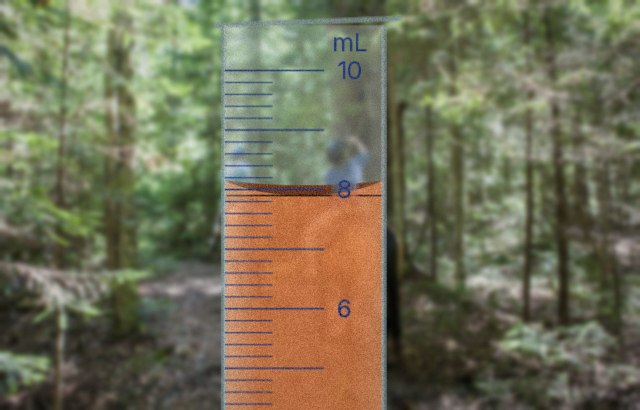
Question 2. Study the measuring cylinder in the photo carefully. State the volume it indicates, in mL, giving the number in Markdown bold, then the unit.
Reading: **7.9** mL
